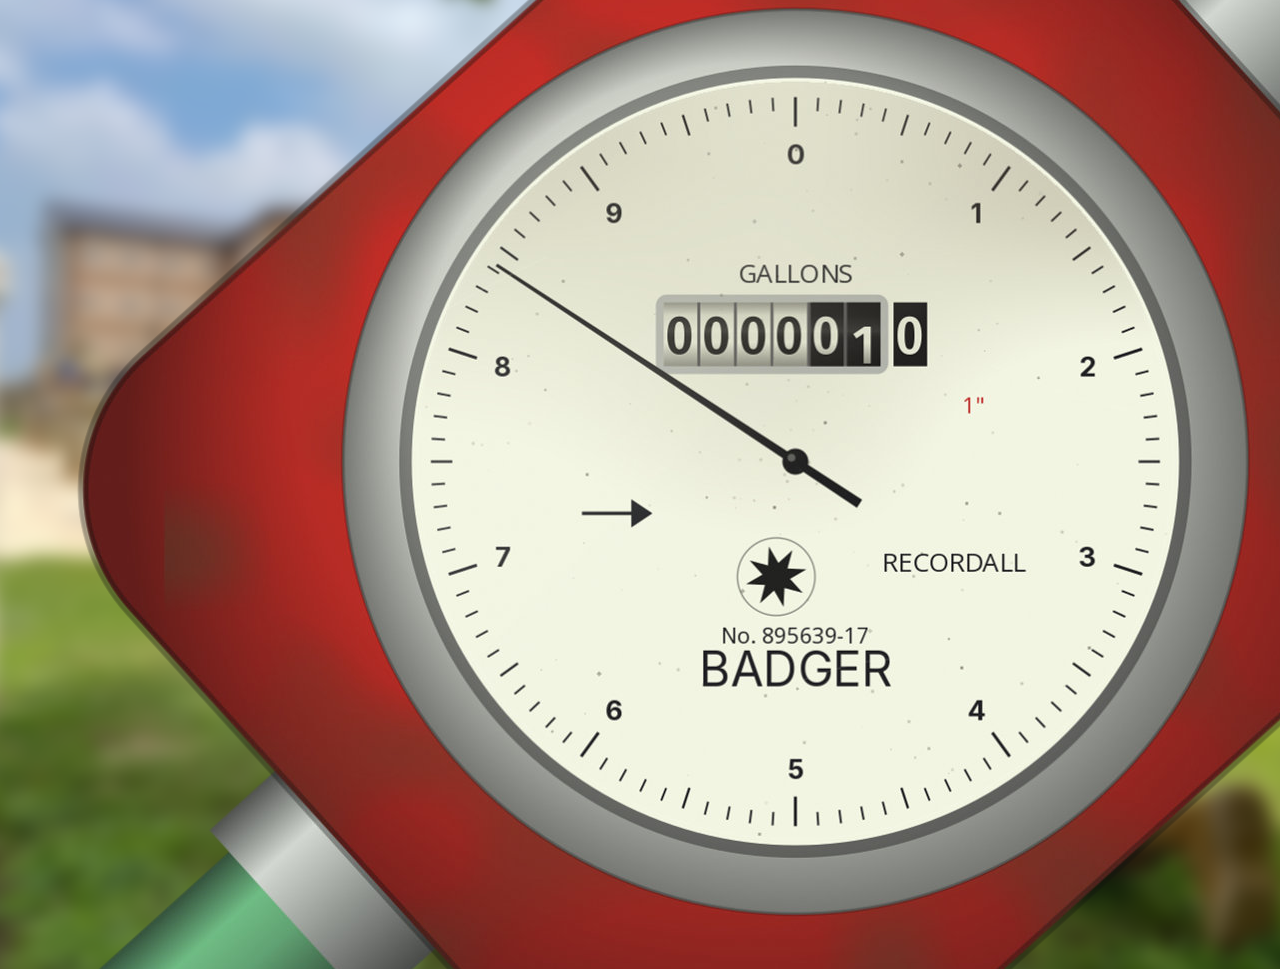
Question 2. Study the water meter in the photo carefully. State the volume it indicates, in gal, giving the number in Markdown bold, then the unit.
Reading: **8.4** gal
